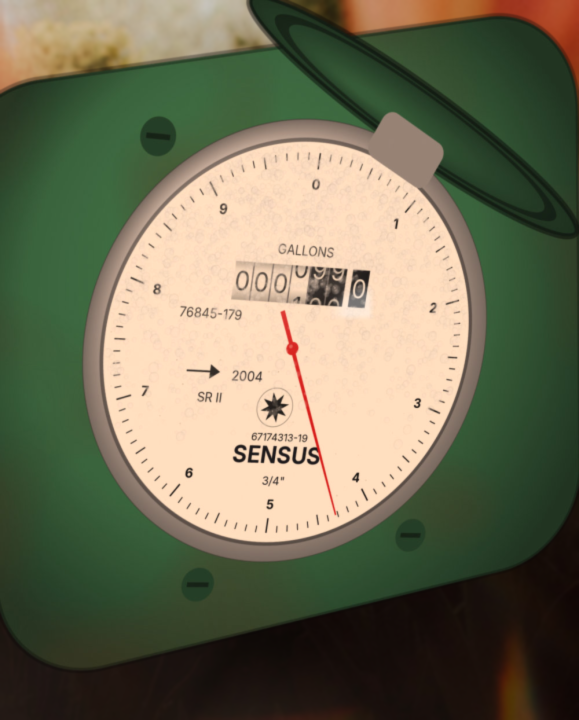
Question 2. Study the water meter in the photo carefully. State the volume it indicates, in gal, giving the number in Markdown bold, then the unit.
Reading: **994.3** gal
